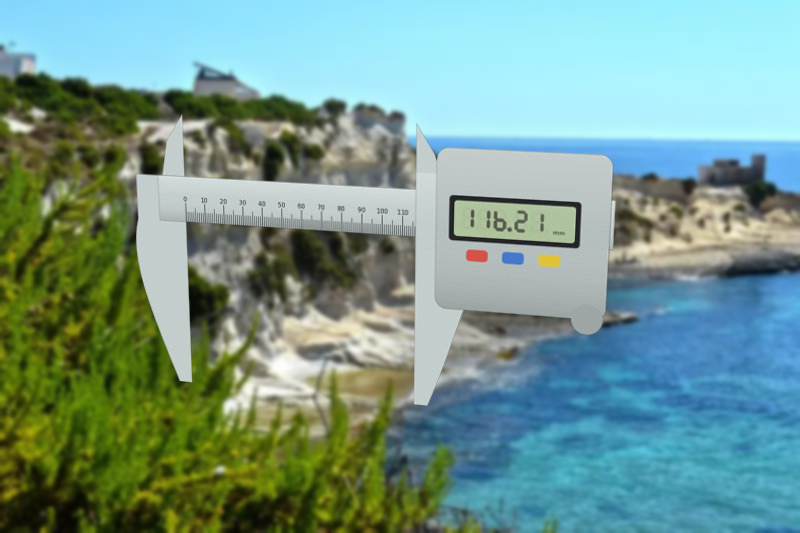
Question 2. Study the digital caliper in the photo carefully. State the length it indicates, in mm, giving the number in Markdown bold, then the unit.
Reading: **116.21** mm
